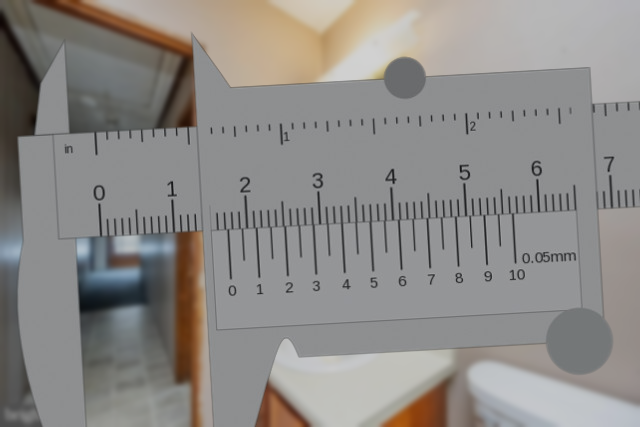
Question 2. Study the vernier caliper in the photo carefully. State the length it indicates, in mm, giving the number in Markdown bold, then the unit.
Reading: **17.4** mm
